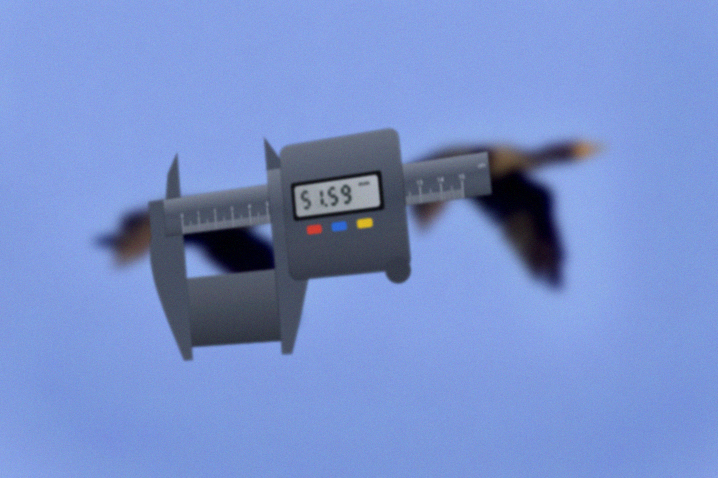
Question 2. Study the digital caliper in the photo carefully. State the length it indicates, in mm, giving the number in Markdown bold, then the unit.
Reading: **51.59** mm
